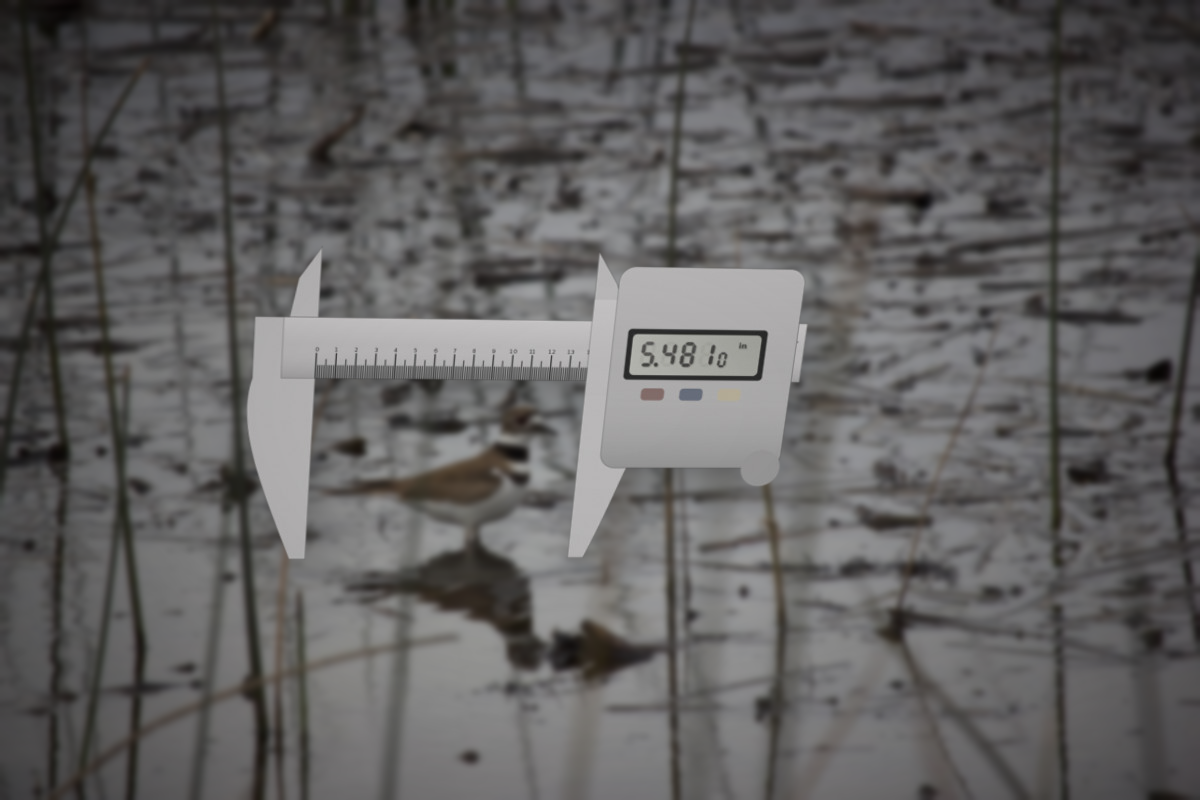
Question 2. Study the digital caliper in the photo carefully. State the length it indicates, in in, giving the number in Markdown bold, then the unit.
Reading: **5.4810** in
